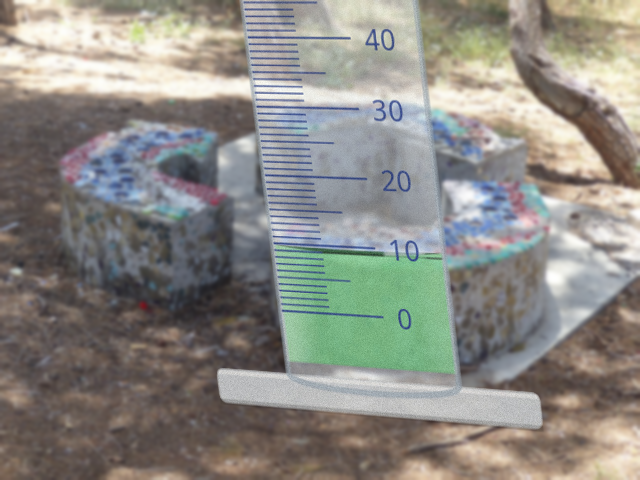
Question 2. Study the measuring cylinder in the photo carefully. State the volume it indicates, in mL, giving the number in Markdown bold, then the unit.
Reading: **9** mL
